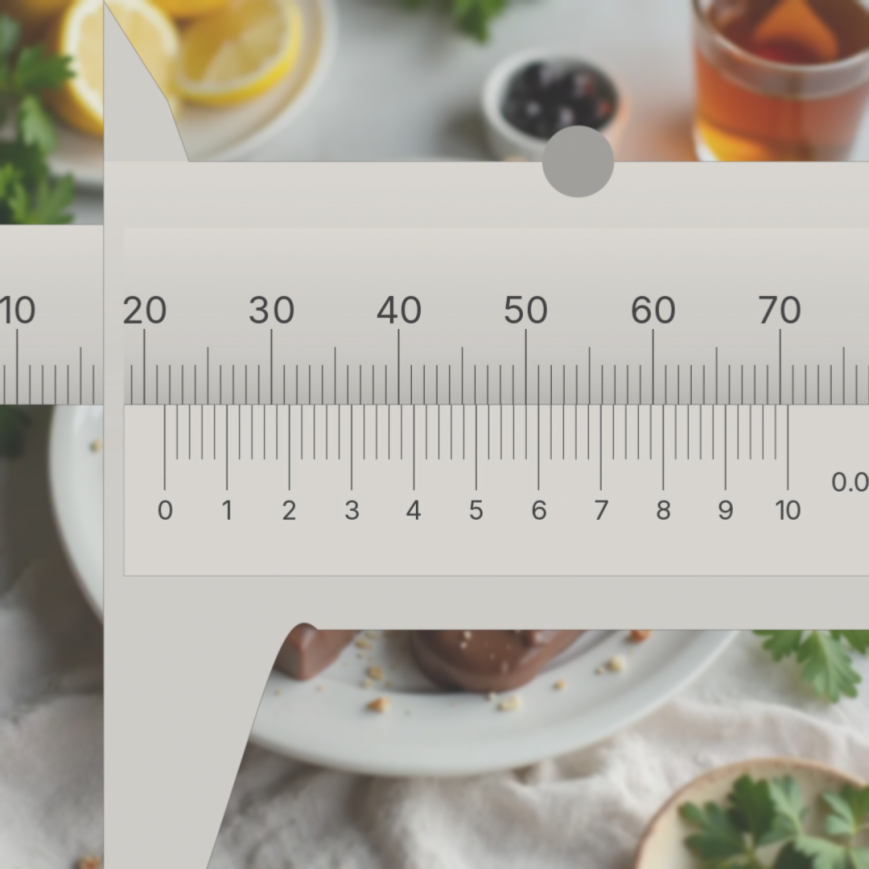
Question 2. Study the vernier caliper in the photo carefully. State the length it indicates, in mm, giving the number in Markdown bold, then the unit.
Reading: **21.6** mm
